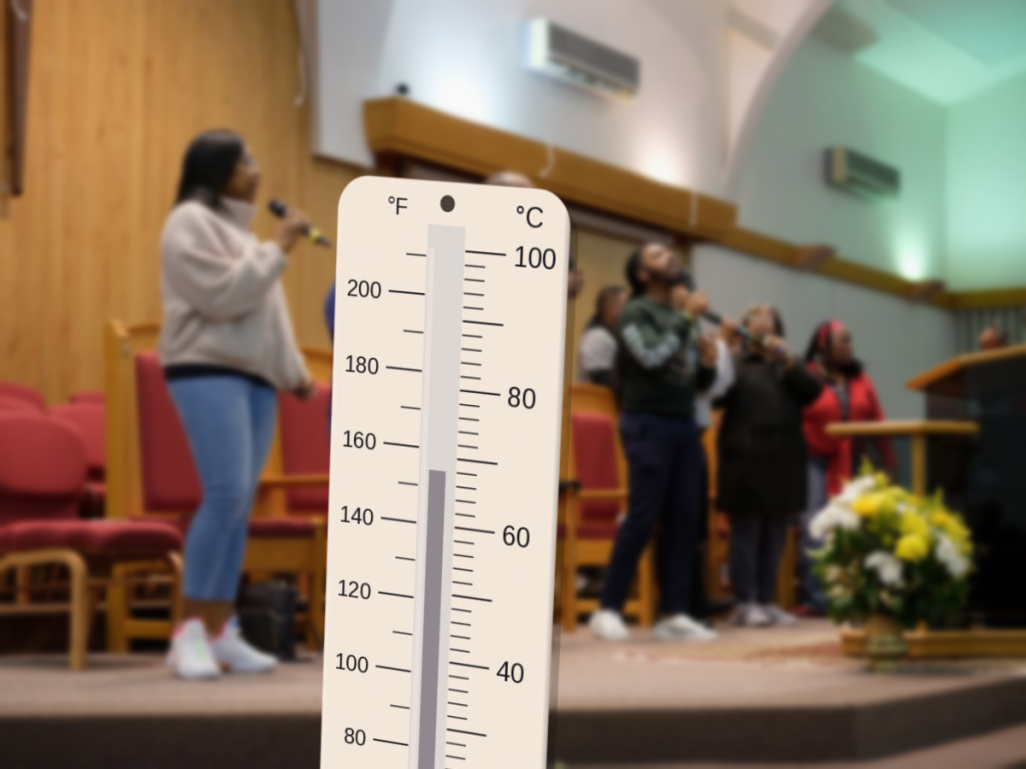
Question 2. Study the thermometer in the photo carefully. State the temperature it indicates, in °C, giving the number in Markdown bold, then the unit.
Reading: **68** °C
